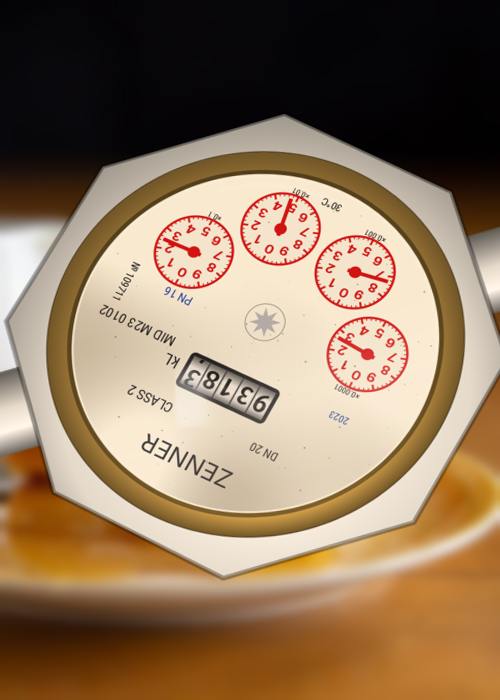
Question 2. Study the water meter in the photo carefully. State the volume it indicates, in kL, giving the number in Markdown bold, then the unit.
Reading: **93183.2472** kL
